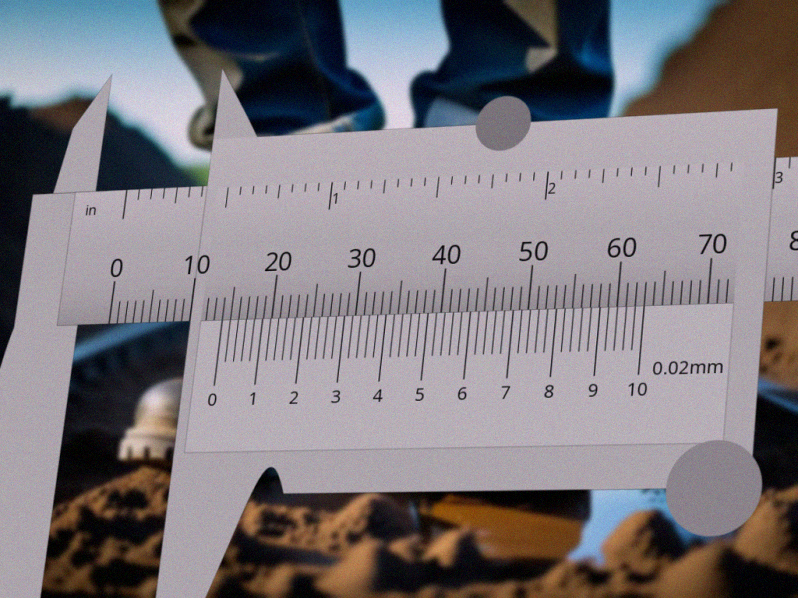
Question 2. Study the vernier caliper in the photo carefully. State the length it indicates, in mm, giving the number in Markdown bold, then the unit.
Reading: **14.0** mm
